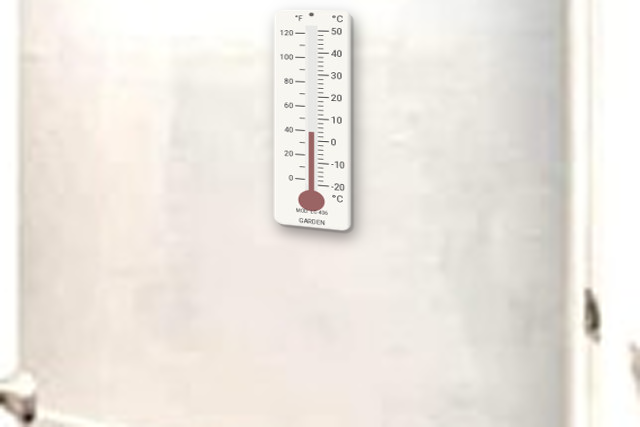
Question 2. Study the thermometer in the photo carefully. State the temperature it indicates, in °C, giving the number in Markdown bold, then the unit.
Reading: **4** °C
